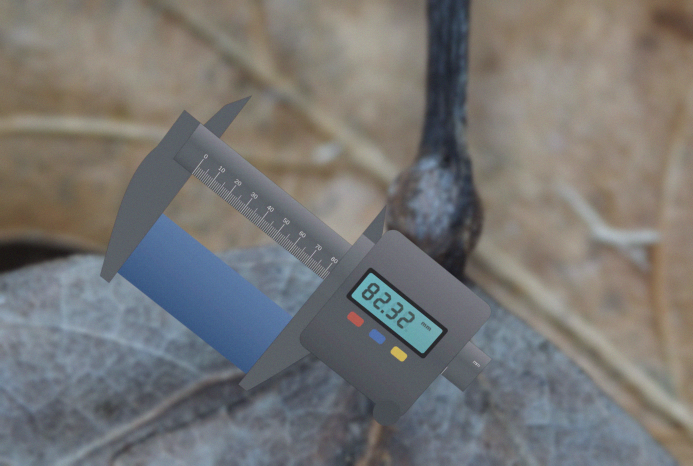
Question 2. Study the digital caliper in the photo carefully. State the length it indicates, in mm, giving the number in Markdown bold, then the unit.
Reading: **82.32** mm
